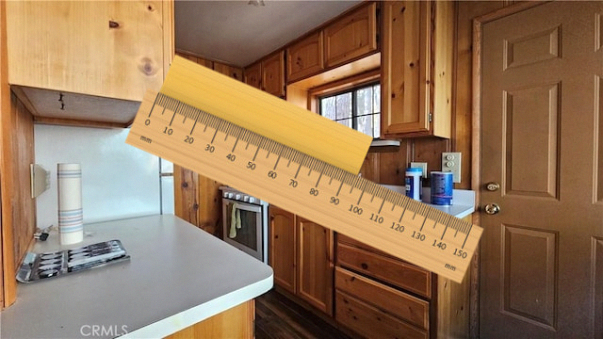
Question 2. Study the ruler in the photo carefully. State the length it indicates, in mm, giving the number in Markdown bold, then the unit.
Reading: **95** mm
